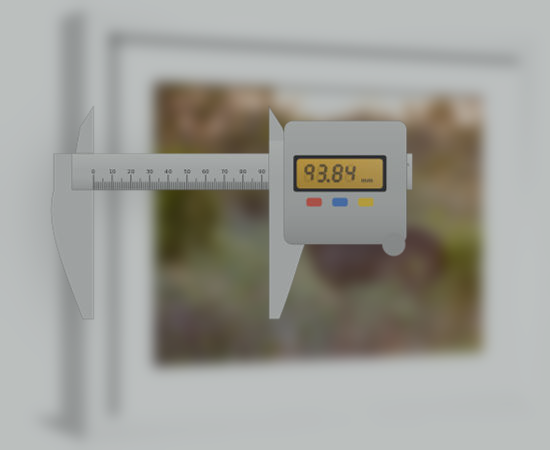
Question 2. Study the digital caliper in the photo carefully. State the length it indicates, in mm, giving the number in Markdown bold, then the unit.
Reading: **93.84** mm
